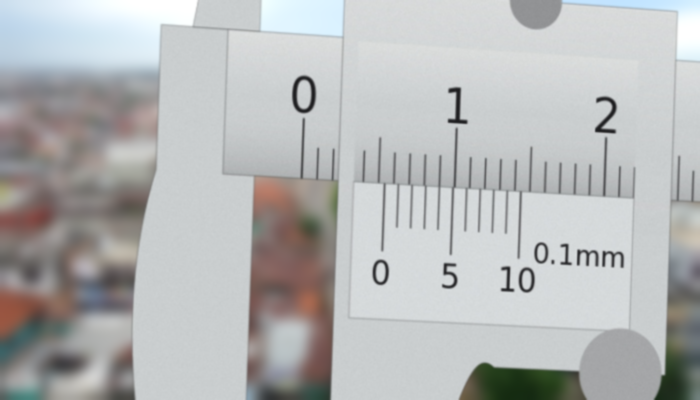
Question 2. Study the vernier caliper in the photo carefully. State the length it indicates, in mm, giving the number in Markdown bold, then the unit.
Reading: **5.4** mm
